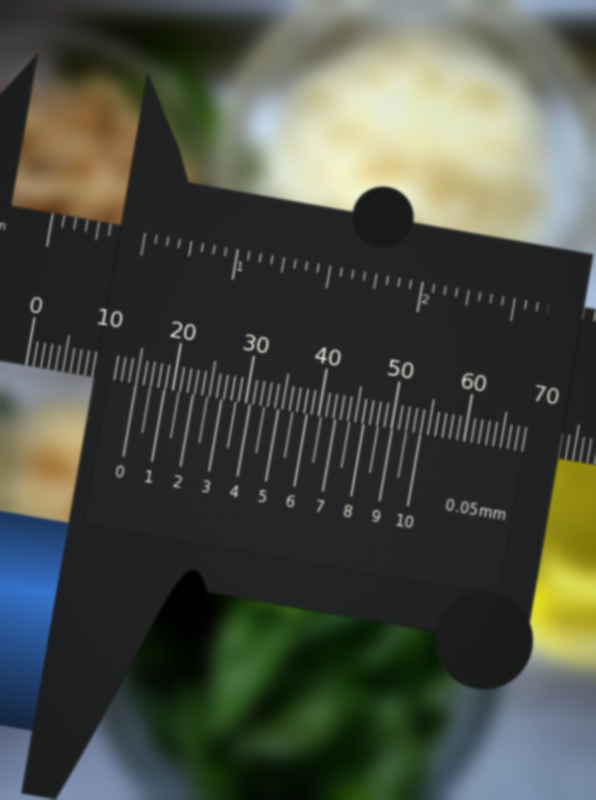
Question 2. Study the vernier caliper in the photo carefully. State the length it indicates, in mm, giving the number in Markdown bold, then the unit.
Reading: **15.0** mm
